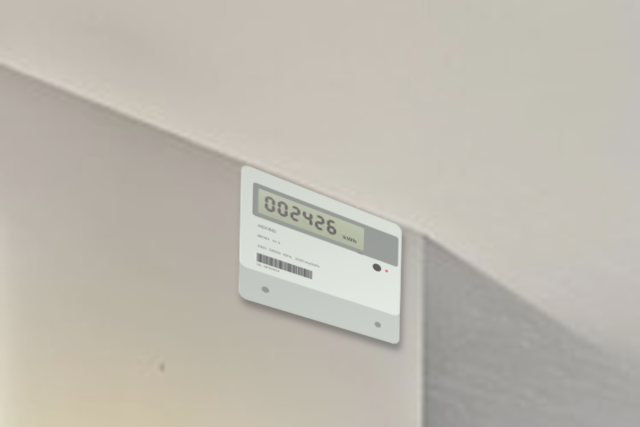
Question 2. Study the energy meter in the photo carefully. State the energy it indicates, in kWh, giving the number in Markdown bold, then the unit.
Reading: **2426** kWh
